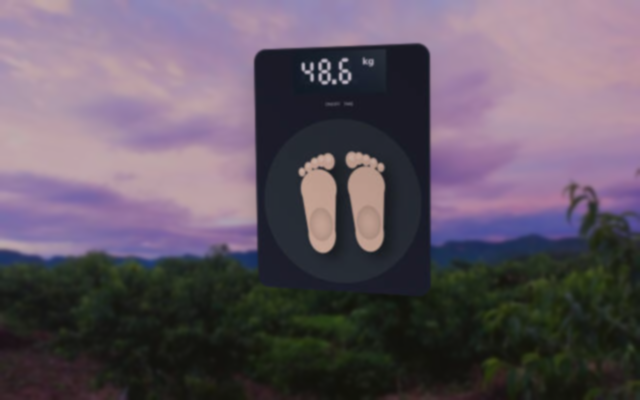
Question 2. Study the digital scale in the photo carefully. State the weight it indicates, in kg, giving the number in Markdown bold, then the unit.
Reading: **48.6** kg
